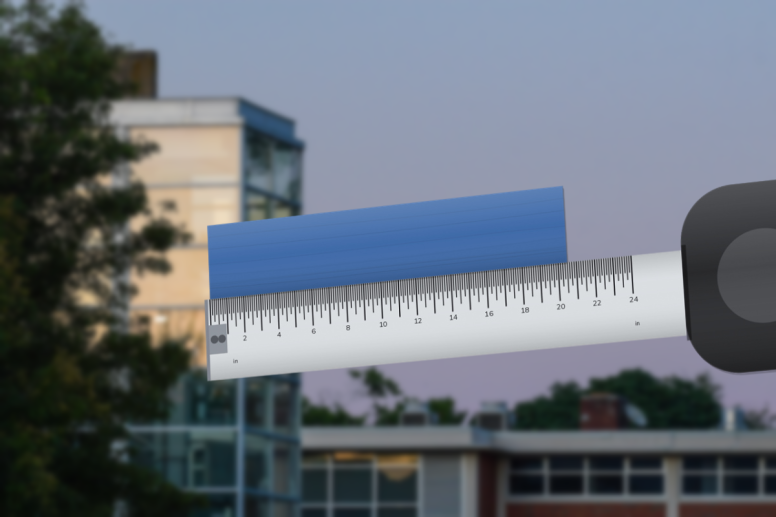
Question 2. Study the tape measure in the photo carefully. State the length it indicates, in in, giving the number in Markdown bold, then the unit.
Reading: **20.5** in
